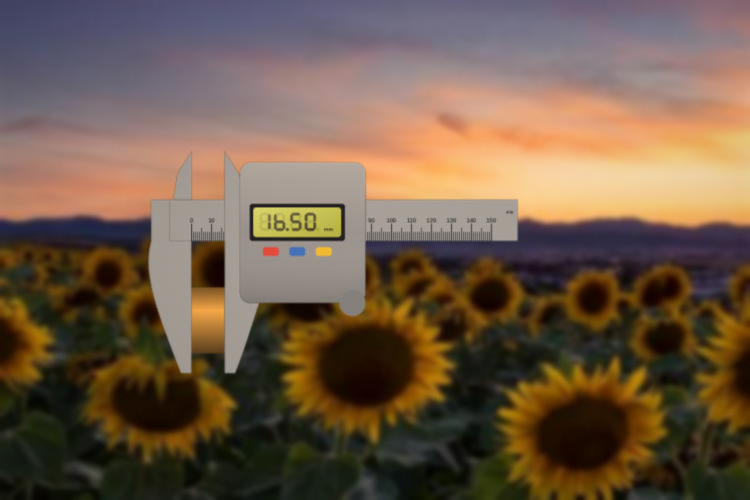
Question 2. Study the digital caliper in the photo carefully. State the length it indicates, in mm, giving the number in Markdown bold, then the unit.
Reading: **16.50** mm
